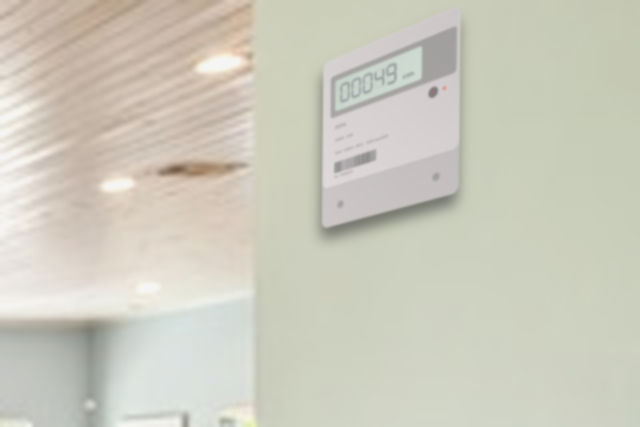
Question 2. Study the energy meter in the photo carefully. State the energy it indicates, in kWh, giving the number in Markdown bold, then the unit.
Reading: **49** kWh
